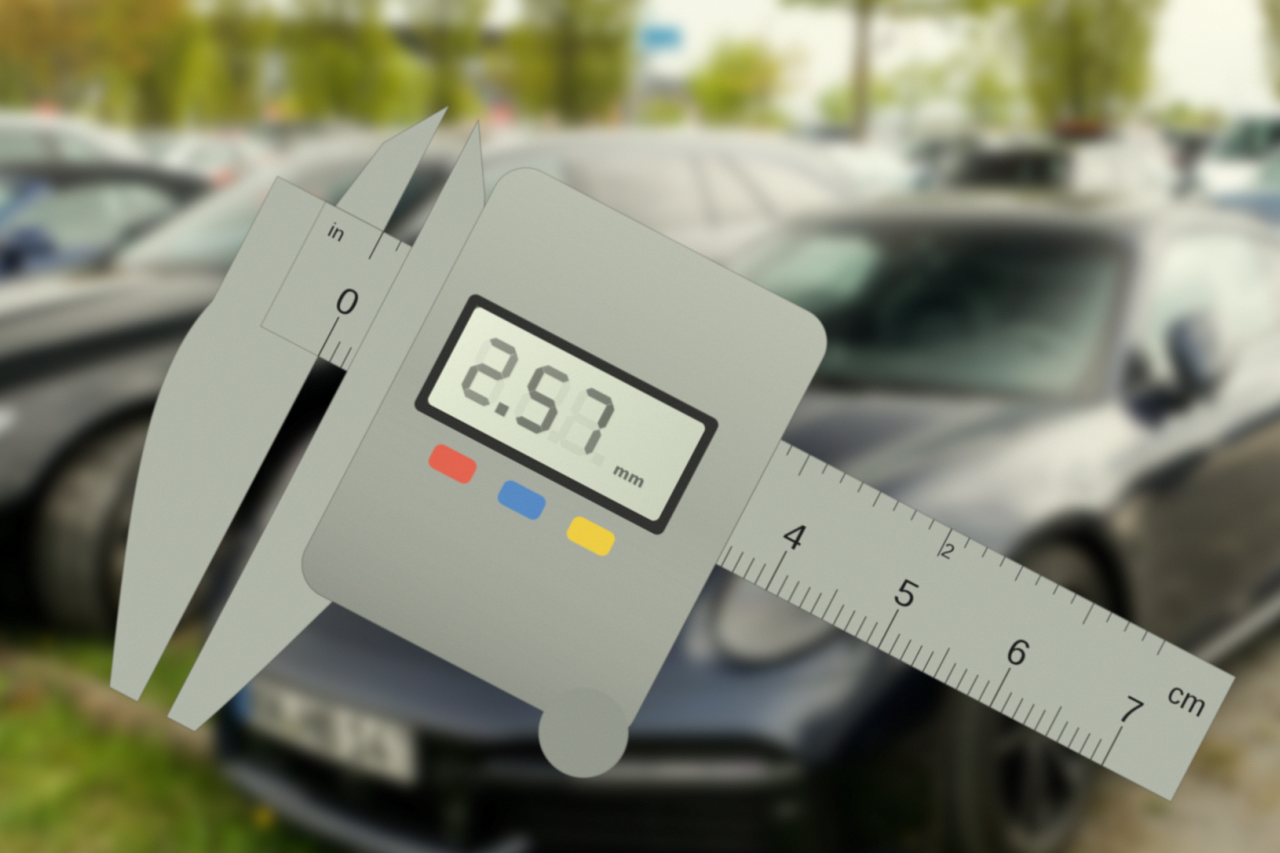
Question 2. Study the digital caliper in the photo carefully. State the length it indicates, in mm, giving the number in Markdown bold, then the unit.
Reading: **2.57** mm
